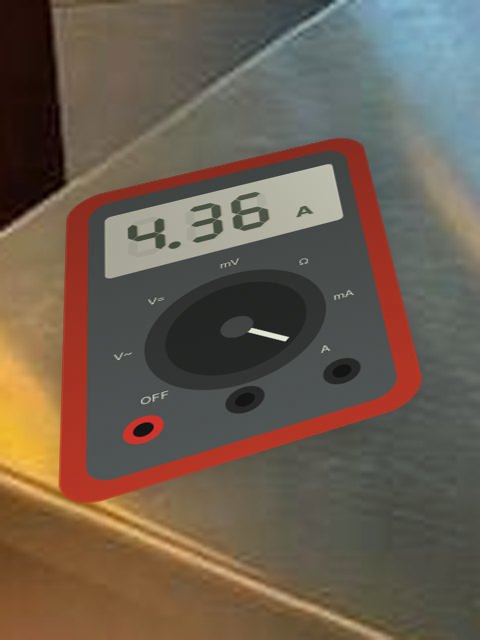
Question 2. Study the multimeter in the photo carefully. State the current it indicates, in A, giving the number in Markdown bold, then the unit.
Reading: **4.36** A
